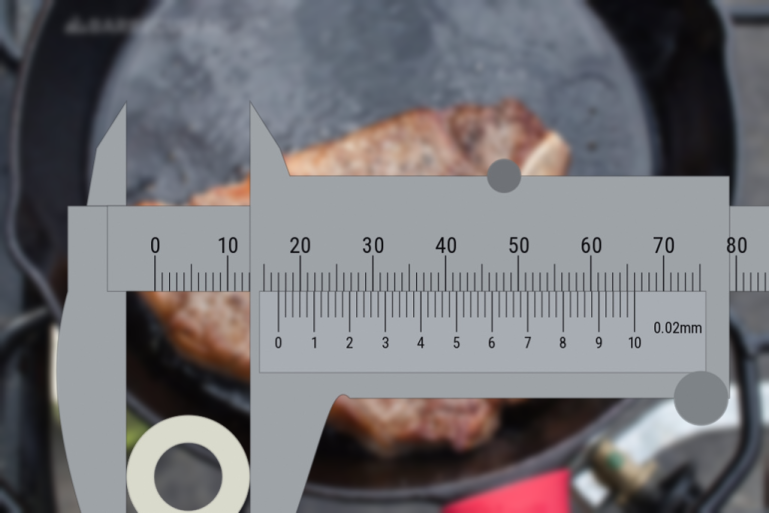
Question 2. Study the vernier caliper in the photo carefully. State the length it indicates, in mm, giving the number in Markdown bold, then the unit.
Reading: **17.0** mm
